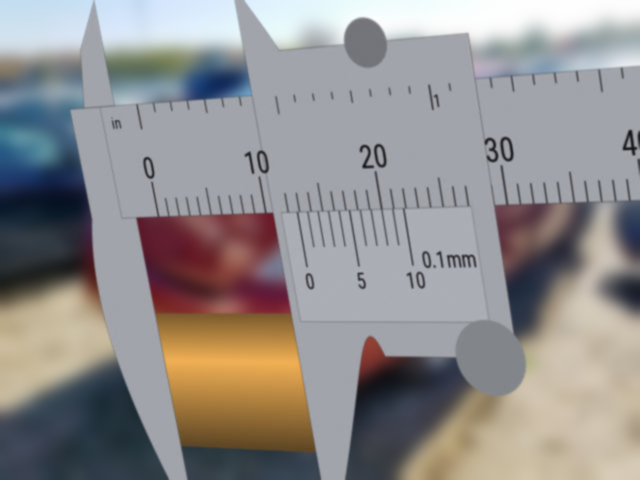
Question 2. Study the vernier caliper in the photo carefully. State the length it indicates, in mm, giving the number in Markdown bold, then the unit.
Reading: **12.8** mm
